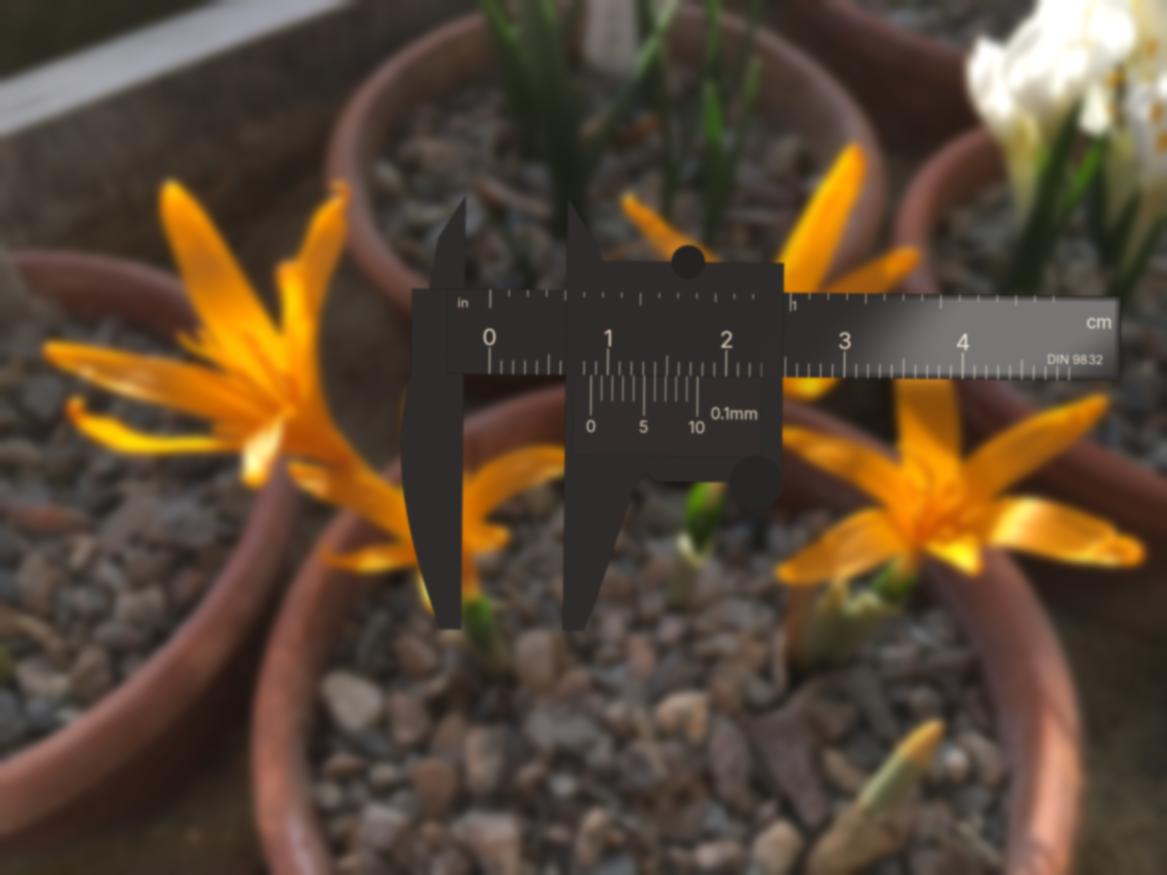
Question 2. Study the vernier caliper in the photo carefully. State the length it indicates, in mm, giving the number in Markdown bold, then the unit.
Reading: **8.6** mm
